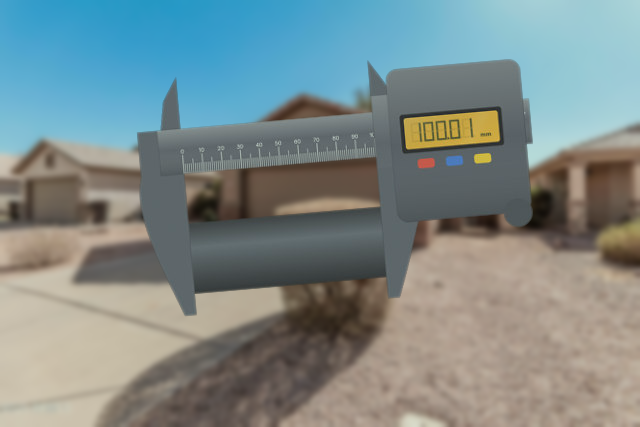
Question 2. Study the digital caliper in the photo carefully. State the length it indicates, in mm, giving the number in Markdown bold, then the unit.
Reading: **100.01** mm
